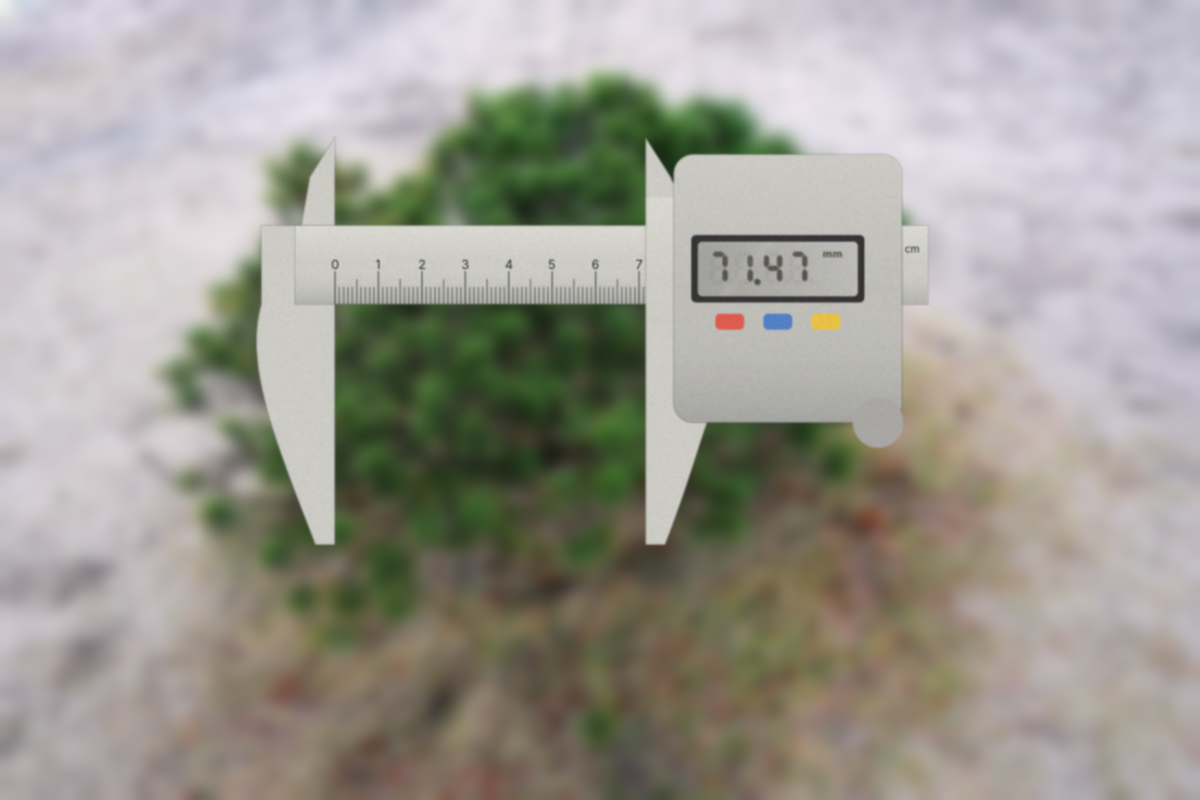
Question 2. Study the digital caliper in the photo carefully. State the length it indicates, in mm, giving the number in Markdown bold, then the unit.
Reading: **71.47** mm
